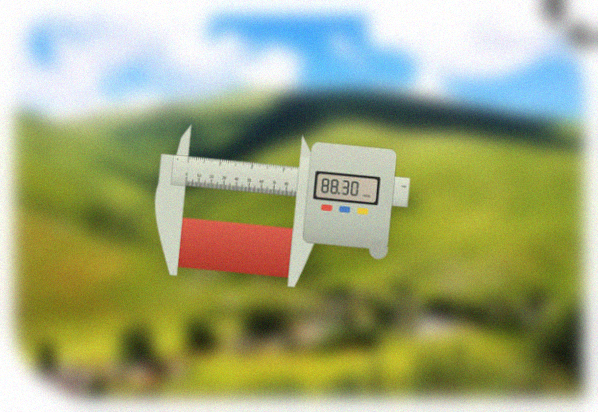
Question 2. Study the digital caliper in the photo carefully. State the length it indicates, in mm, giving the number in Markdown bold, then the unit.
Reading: **88.30** mm
